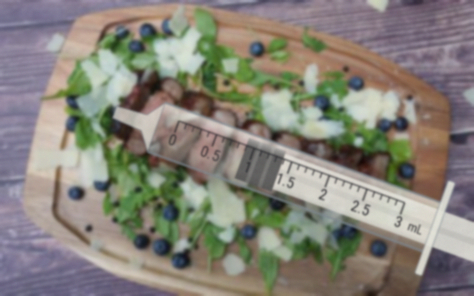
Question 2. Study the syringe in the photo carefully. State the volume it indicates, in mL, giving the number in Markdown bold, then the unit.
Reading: **0.9** mL
